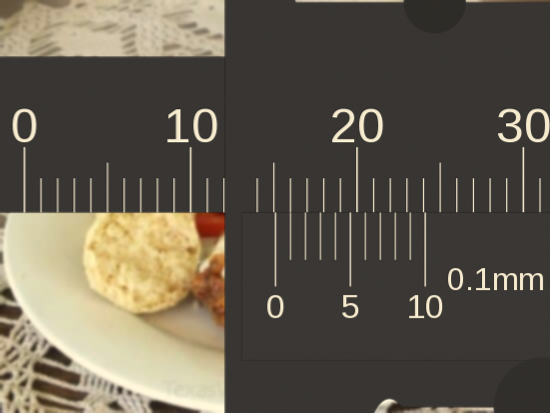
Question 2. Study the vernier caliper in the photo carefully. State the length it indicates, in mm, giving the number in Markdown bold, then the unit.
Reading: **15.1** mm
